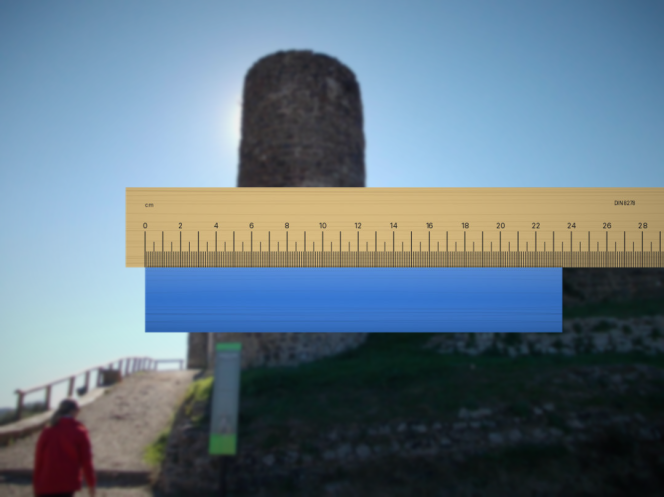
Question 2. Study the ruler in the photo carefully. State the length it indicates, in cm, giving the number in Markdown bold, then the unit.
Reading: **23.5** cm
